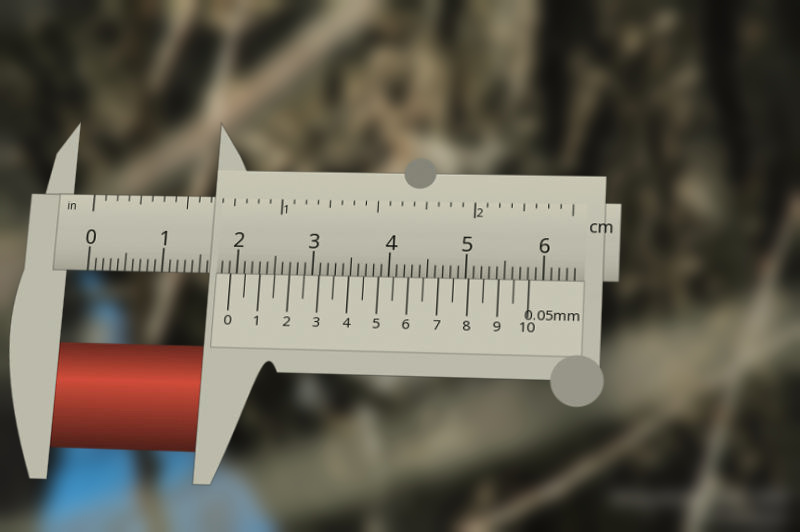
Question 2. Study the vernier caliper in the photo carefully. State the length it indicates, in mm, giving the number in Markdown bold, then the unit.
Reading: **19.2** mm
